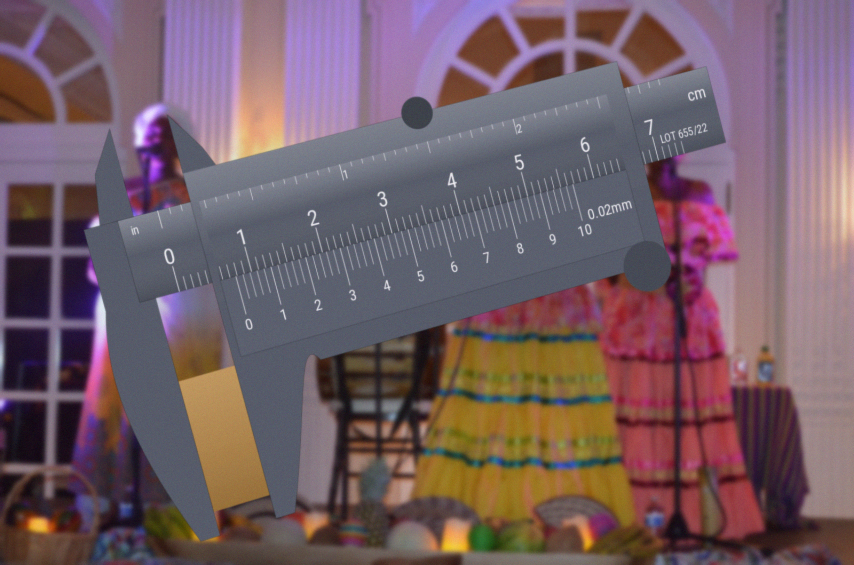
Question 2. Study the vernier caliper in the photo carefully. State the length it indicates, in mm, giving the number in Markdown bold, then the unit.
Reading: **7.8** mm
